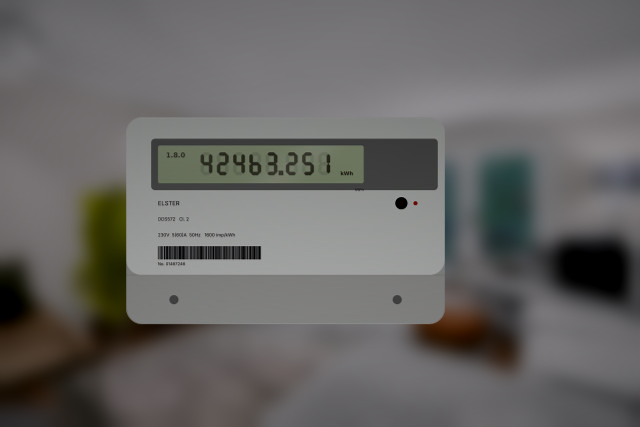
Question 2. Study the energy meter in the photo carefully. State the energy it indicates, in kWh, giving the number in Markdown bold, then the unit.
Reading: **42463.251** kWh
